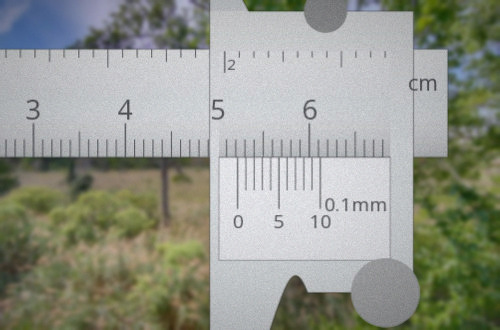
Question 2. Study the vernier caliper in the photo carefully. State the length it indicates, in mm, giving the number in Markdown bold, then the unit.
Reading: **52.2** mm
